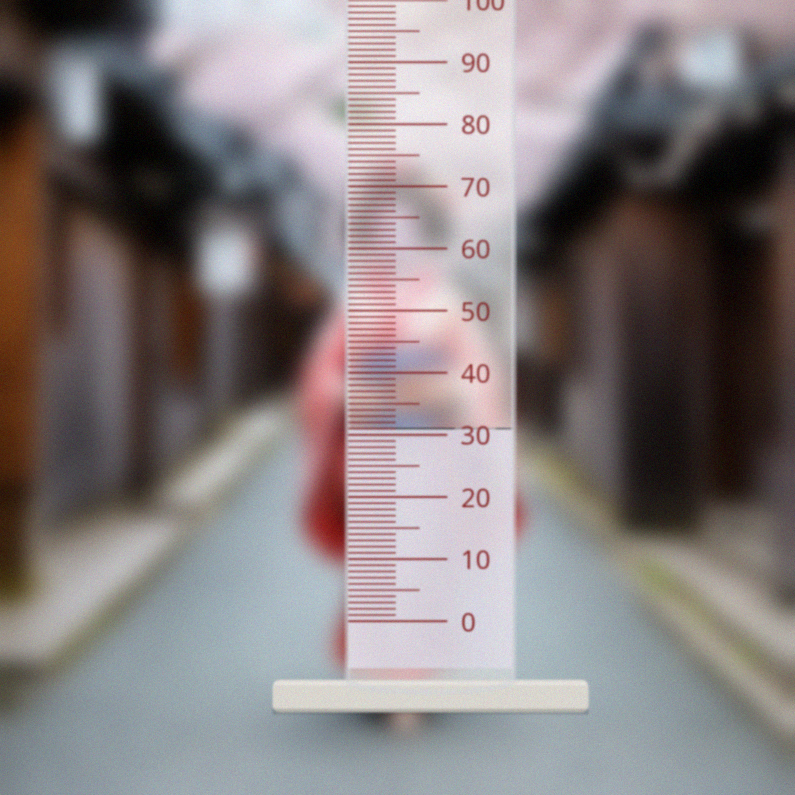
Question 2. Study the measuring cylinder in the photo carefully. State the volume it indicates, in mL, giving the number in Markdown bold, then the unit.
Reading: **31** mL
